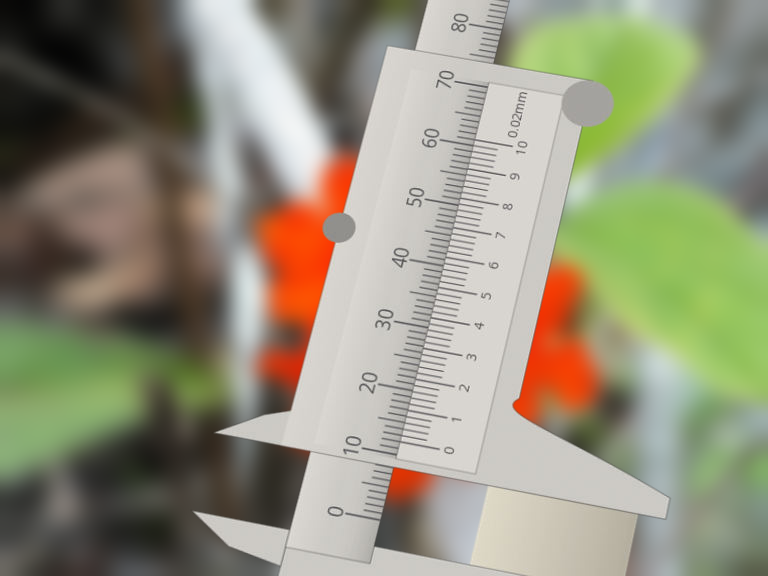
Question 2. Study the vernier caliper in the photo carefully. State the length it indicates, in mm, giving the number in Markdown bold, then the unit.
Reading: **12.0** mm
